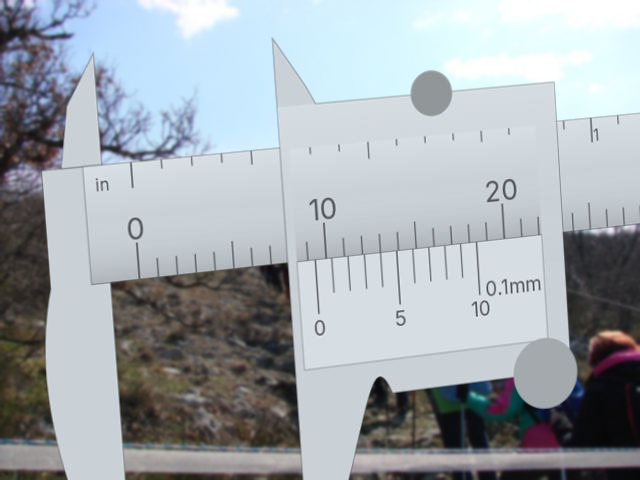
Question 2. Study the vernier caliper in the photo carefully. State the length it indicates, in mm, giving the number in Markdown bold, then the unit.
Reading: **9.4** mm
